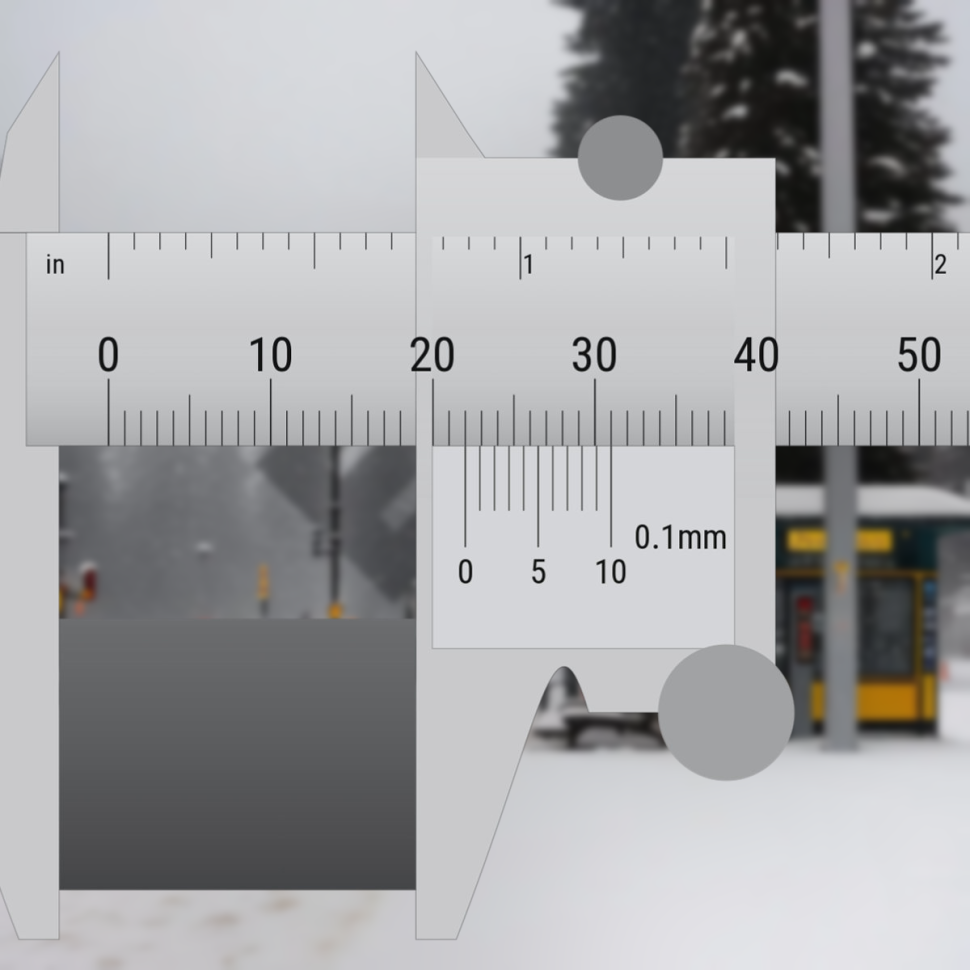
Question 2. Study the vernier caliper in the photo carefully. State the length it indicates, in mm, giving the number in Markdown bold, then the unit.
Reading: **22.0** mm
